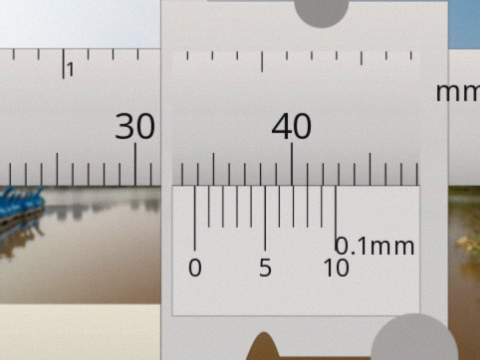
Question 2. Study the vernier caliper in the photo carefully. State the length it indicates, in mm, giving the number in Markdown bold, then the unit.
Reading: **33.8** mm
